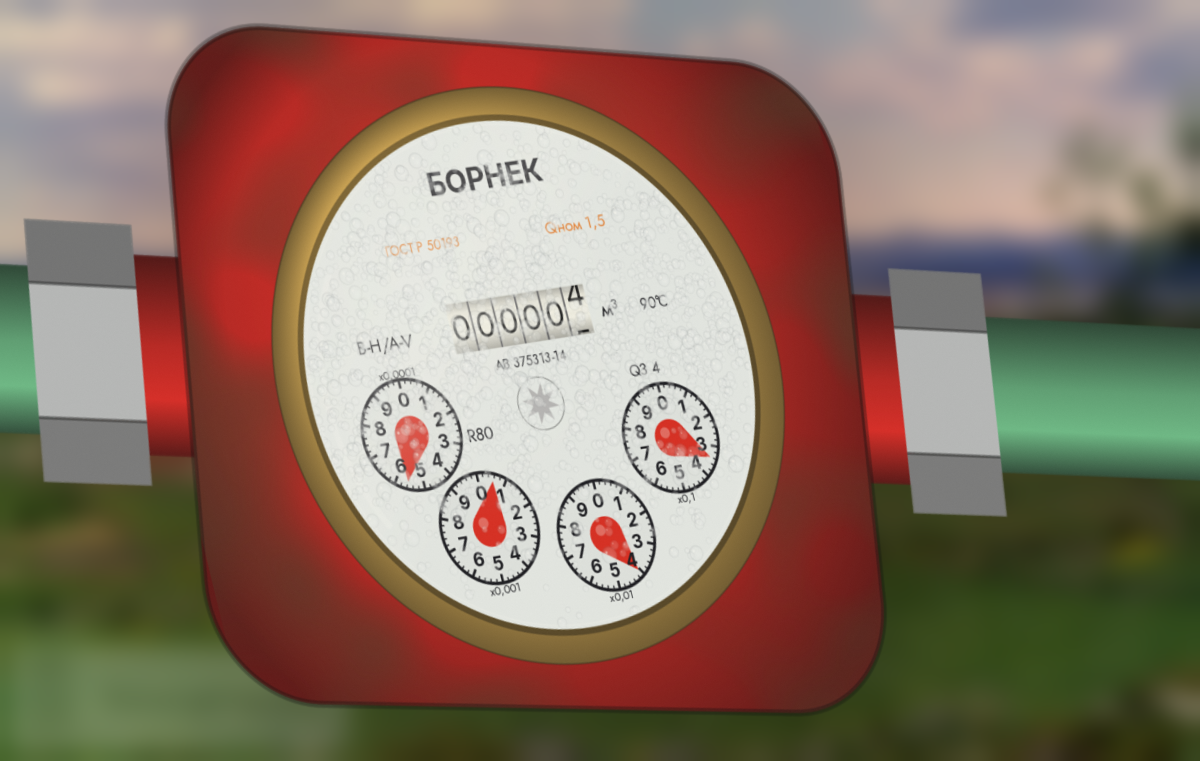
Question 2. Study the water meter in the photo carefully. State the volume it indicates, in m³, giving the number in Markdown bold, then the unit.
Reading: **4.3405** m³
